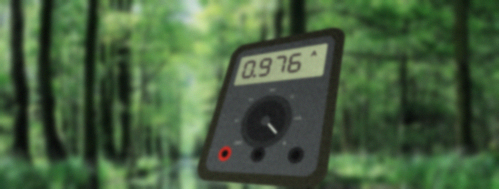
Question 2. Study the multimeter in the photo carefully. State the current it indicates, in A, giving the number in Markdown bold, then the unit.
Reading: **0.976** A
